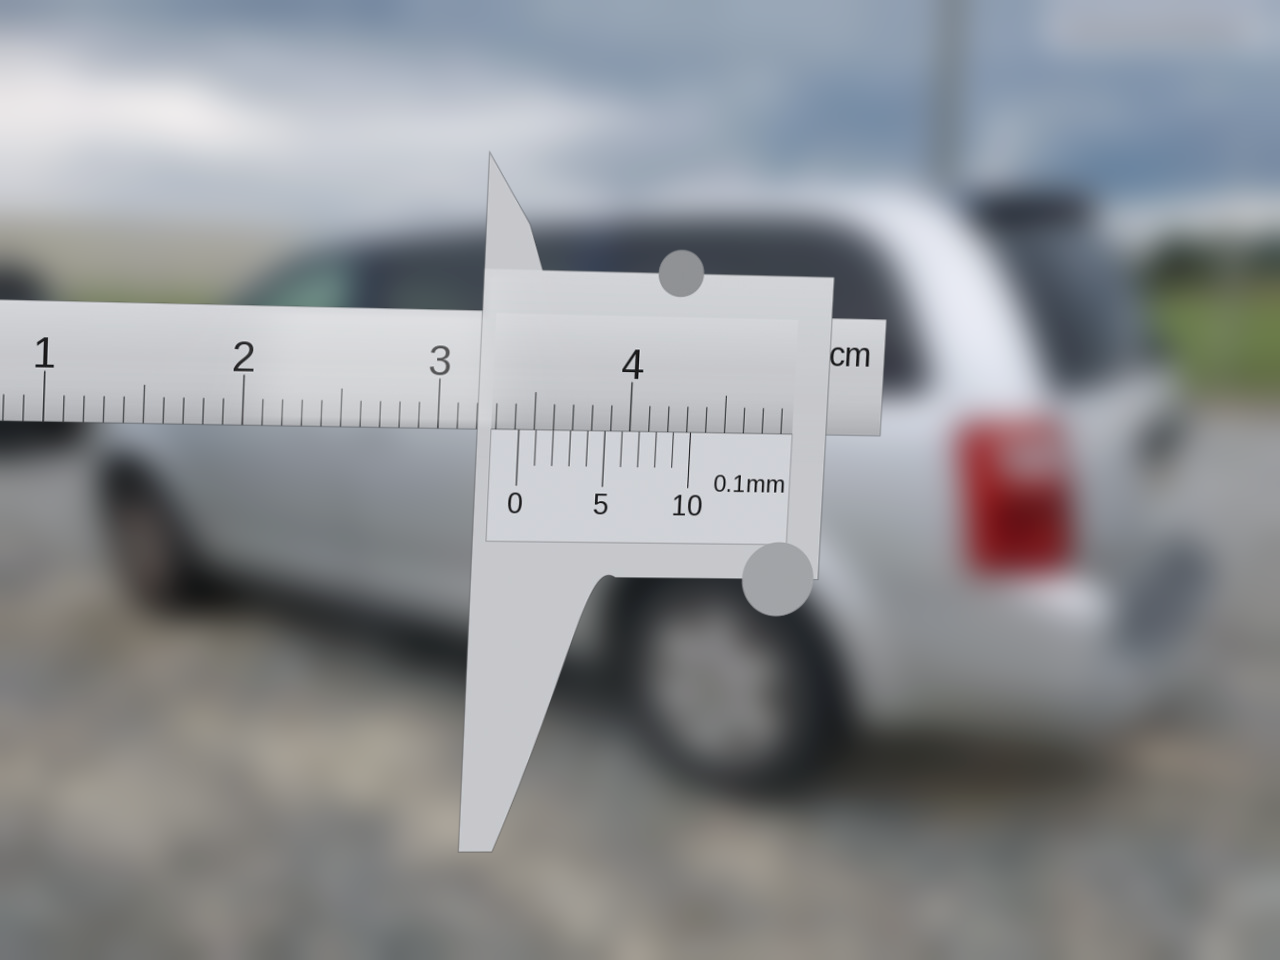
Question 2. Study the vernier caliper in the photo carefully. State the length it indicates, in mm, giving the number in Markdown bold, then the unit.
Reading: **34.2** mm
